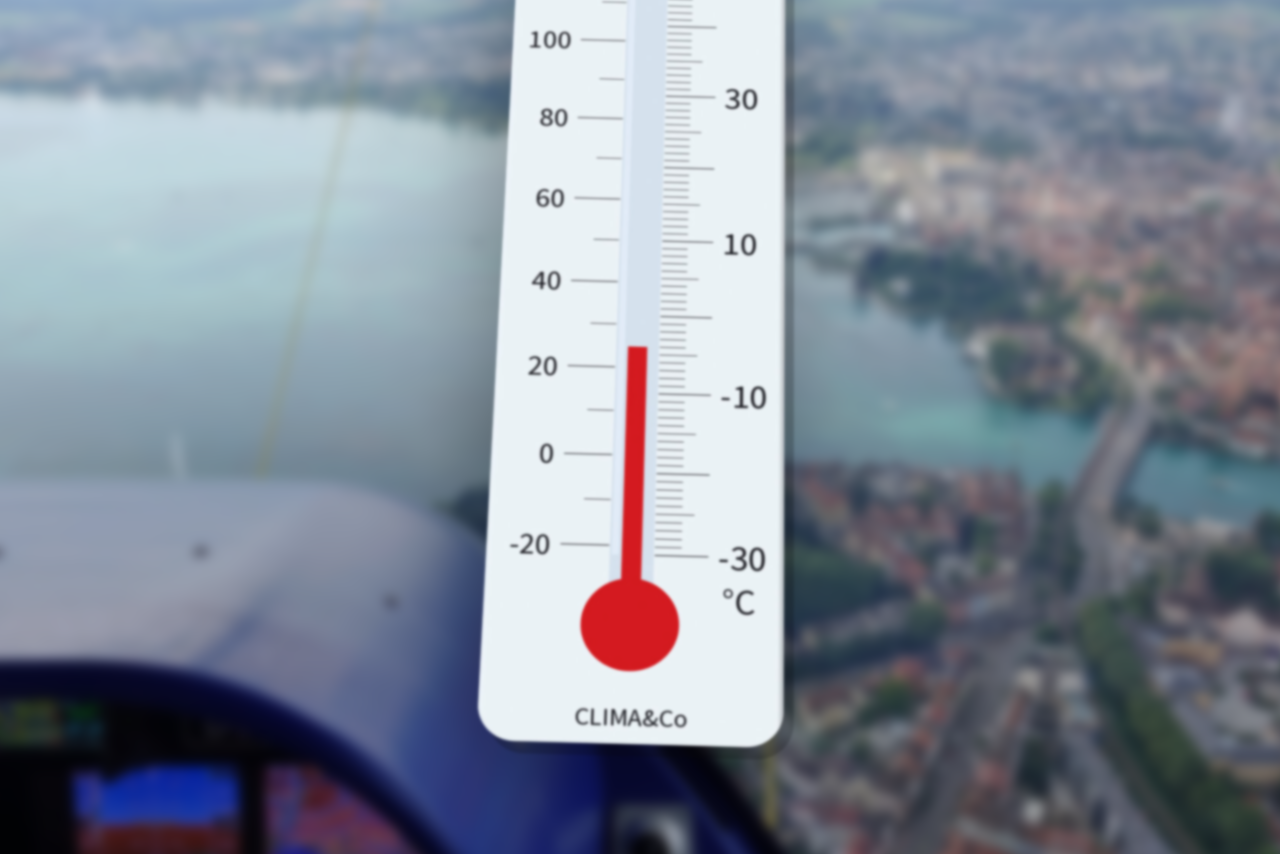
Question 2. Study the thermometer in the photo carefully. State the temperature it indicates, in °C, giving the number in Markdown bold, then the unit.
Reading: **-4** °C
